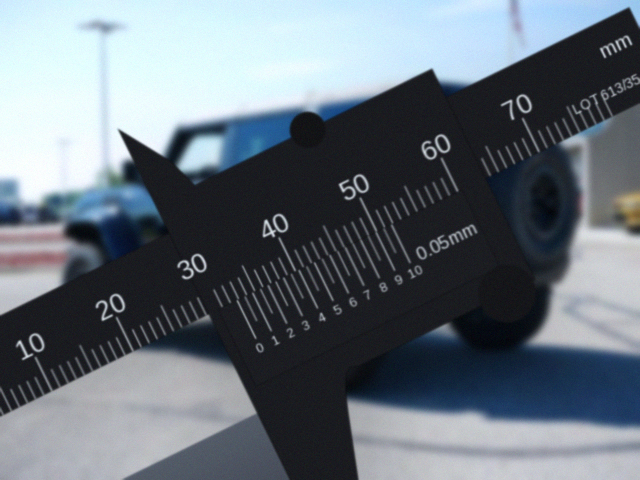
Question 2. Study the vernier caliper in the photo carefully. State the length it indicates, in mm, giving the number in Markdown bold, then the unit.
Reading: **32.8** mm
